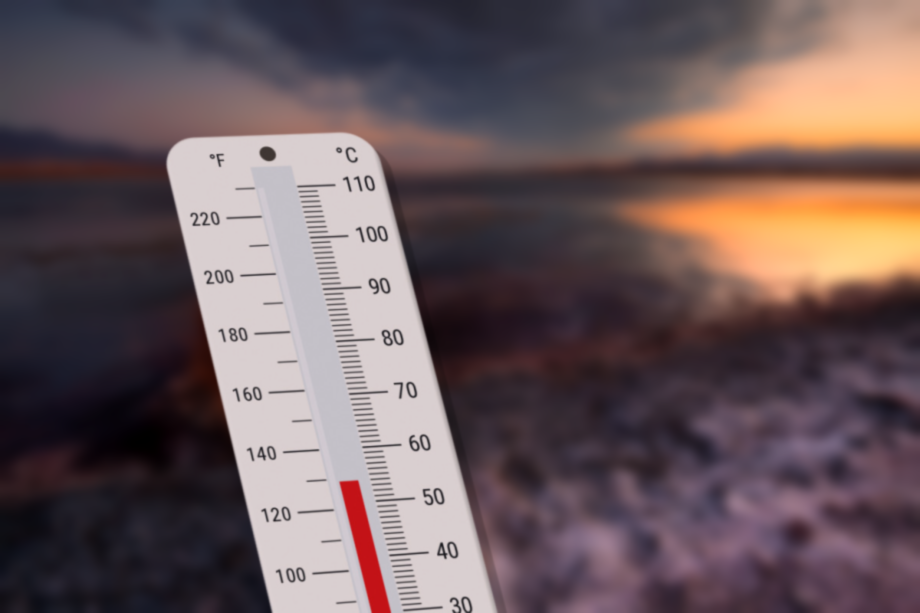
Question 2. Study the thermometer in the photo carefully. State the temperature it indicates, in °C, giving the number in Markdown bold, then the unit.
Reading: **54** °C
